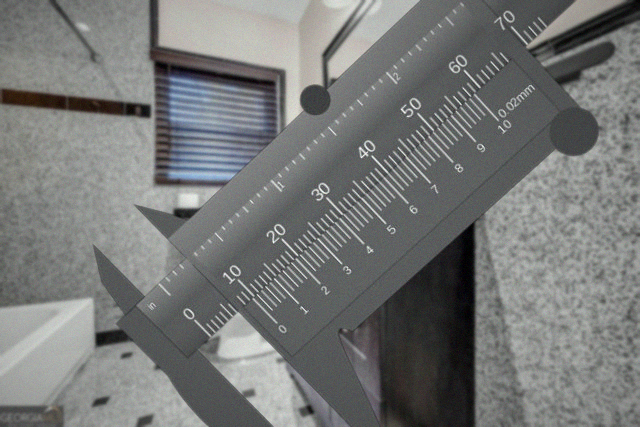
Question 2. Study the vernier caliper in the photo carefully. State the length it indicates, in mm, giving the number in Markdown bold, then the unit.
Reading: **9.6** mm
